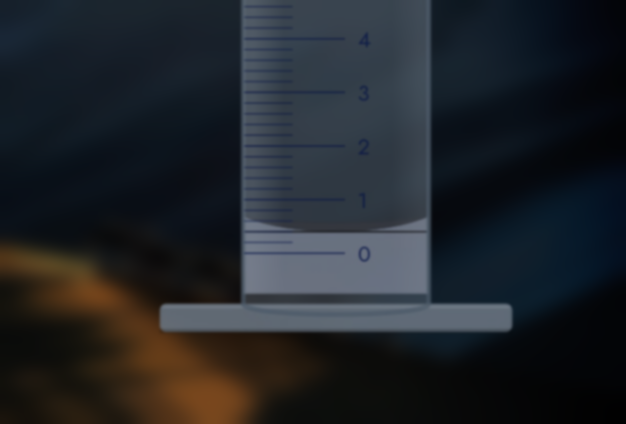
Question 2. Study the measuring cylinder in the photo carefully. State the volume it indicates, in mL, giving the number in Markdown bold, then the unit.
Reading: **0.4** mL
